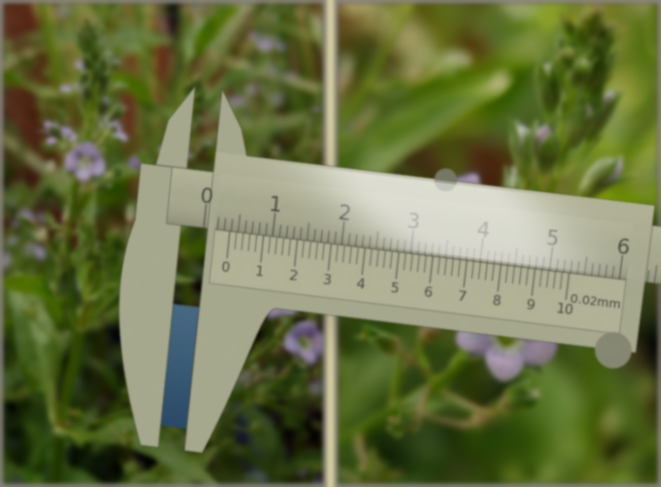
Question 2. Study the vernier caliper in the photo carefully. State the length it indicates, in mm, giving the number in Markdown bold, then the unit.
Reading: **3.8** mm
